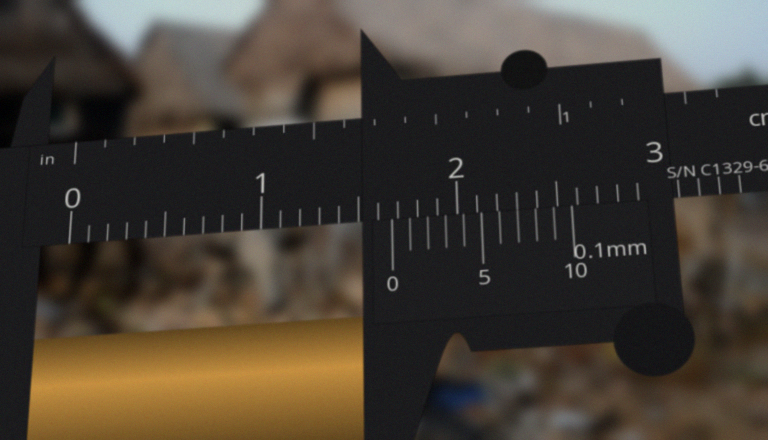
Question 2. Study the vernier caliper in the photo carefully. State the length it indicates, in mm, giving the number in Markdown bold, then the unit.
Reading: **16.7** mm
